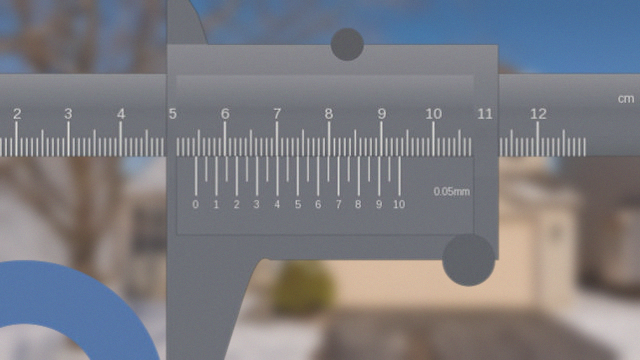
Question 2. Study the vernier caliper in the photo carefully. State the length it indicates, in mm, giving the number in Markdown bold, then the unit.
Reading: **54.5** mm
